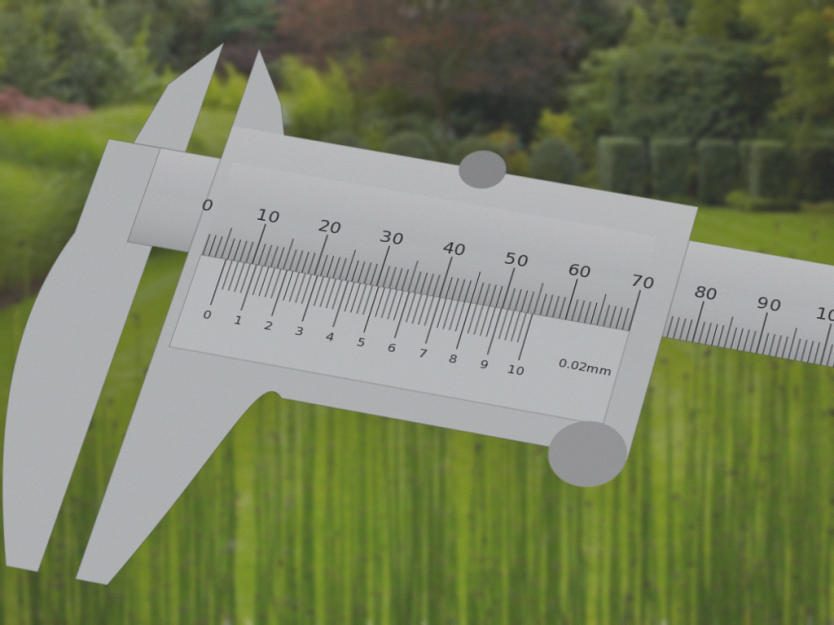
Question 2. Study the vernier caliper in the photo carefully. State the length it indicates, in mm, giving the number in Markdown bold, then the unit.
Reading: **5.8** mm
